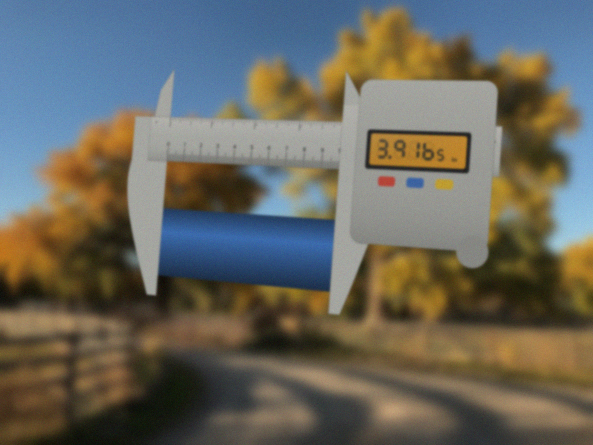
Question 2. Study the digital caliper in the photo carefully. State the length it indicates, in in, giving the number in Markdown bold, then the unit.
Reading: **3.9165** in
